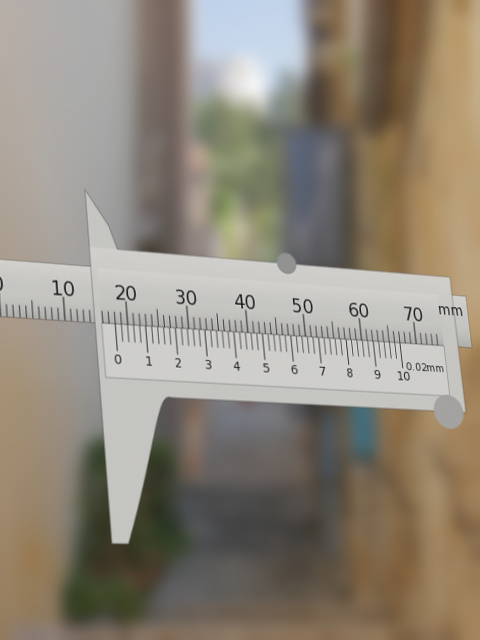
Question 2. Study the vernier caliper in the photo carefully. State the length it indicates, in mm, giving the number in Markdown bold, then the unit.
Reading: **18.0** mm
